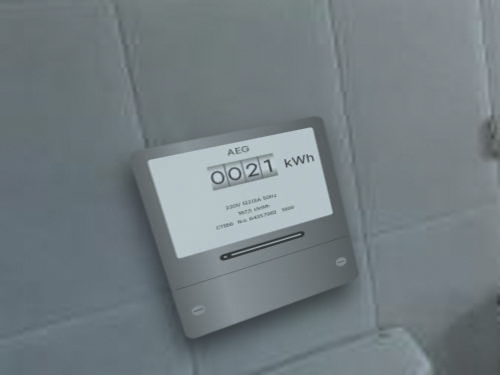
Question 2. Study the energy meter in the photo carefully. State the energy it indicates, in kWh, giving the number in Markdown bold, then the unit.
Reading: **21** kWh
